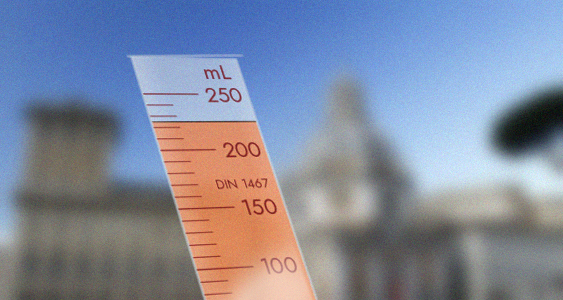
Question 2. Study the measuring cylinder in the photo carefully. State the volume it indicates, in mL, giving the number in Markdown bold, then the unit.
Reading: **225** mL
